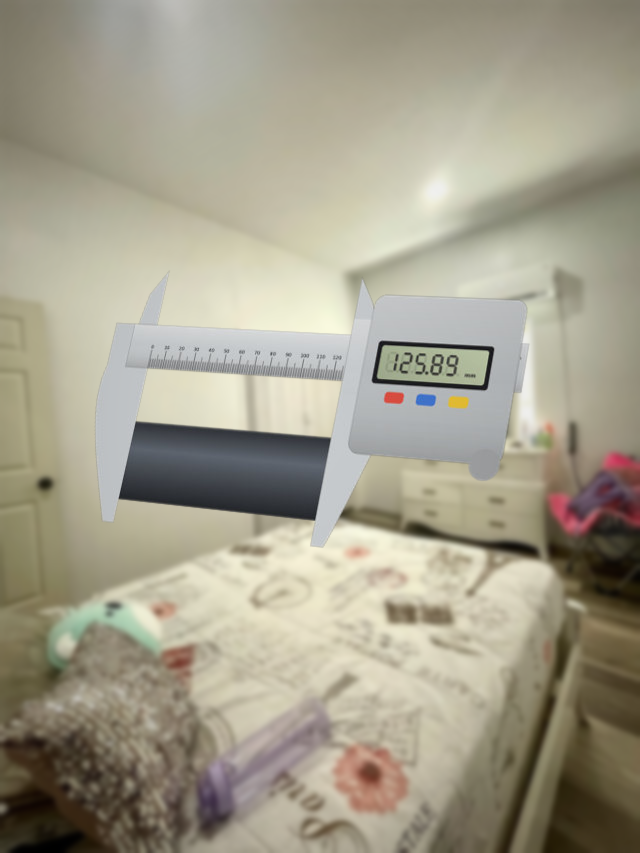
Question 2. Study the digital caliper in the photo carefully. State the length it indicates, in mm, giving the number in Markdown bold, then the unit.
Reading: **125.89** mm
